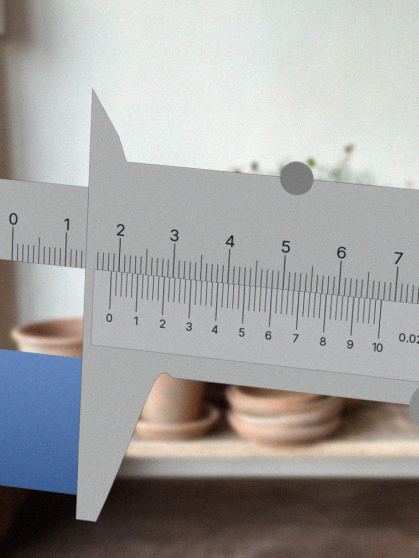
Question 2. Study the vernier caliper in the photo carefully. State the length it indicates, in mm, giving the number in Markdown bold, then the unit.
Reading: **18.6** mm
